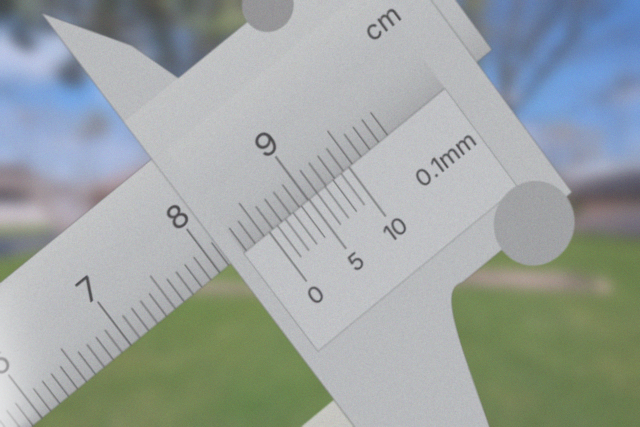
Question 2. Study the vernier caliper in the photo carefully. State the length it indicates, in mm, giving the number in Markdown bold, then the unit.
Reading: **85.6** mm
